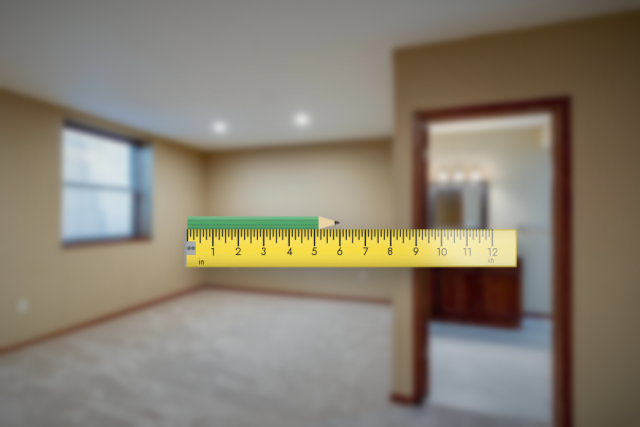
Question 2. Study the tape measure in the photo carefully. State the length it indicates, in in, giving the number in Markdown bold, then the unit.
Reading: **6** in
